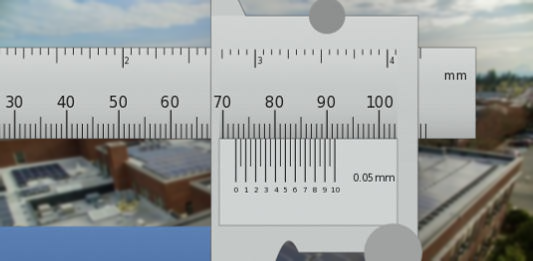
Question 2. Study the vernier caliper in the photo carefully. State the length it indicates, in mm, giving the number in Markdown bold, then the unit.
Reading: **72.5** mm
